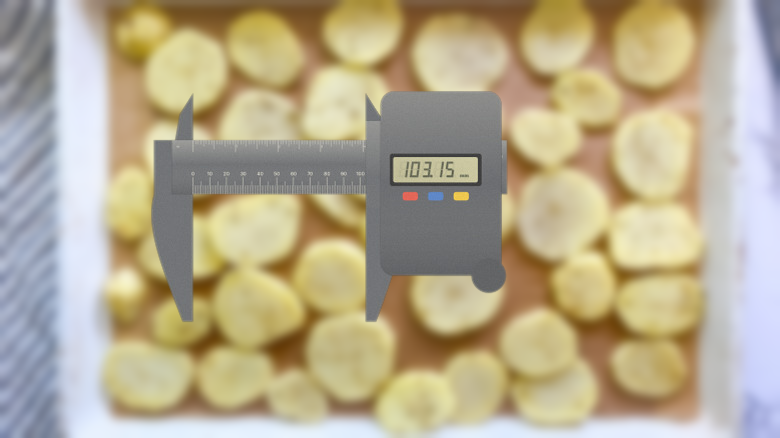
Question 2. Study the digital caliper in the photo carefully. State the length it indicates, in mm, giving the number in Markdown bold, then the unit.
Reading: **103.15** mm
